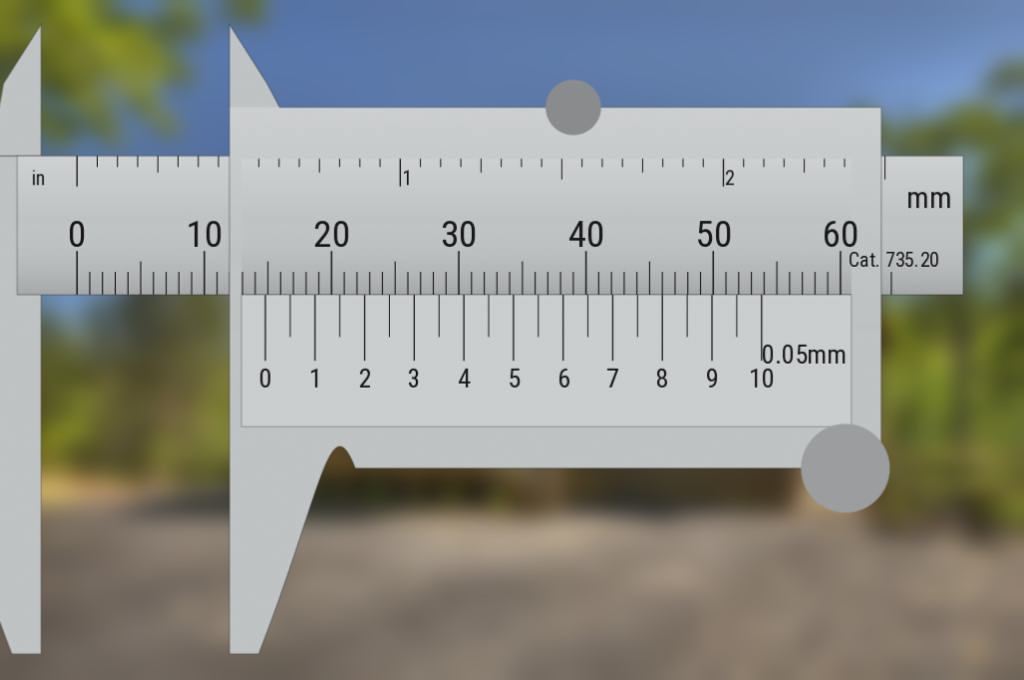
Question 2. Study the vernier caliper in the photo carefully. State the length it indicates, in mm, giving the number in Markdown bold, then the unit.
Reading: **14.8** mm
